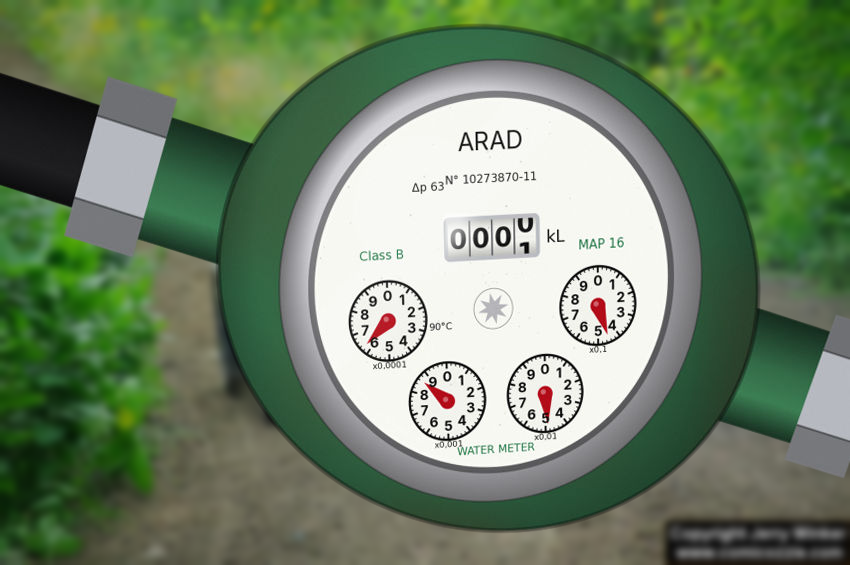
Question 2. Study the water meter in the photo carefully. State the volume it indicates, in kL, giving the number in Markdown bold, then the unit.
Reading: **0.4486** kL
